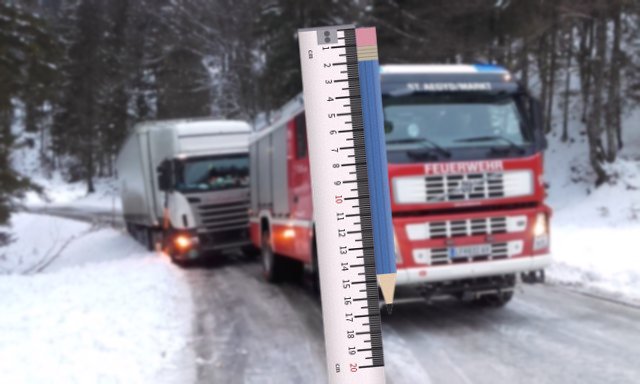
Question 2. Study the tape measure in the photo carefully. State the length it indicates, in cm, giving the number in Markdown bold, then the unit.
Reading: **17** cm
